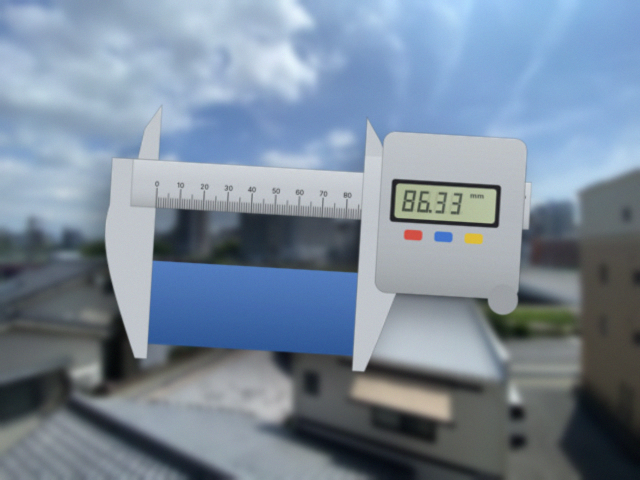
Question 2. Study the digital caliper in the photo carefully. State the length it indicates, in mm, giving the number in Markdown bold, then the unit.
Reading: **86.33** mm
